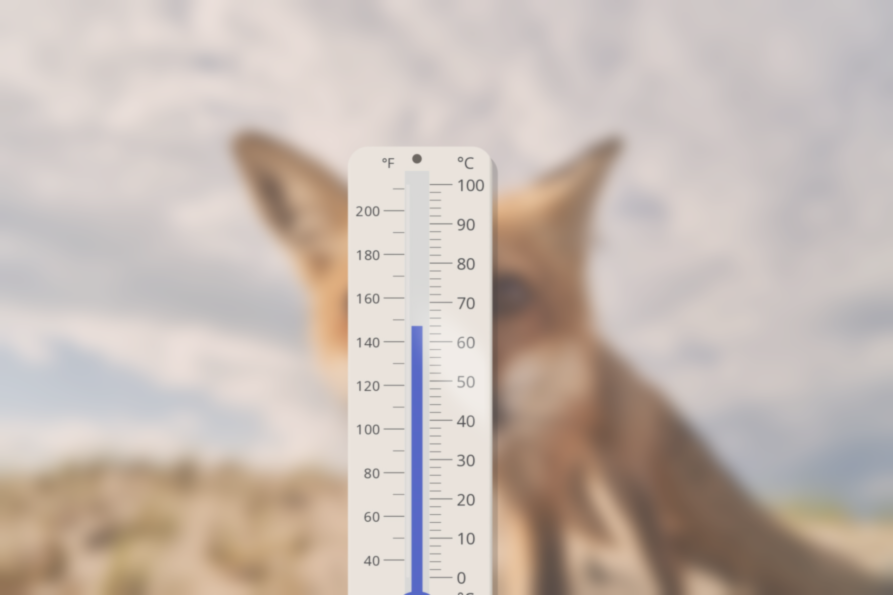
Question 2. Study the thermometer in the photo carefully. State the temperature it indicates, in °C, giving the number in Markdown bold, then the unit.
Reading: **64** °C
